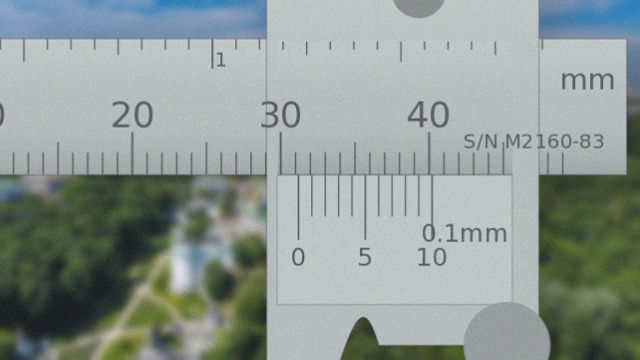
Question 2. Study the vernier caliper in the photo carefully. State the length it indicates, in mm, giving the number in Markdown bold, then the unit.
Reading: **31.2** mm
